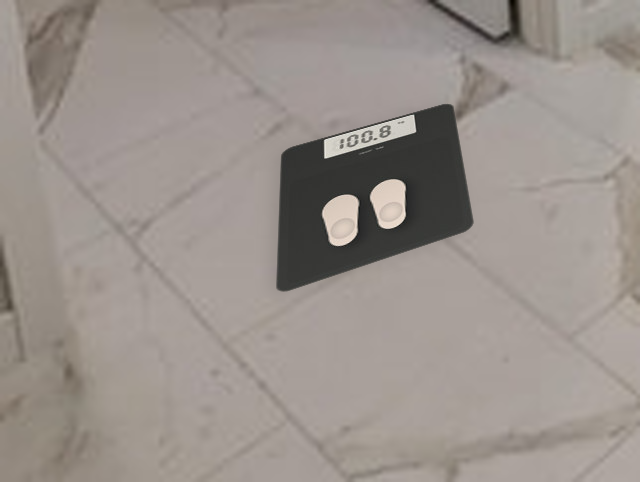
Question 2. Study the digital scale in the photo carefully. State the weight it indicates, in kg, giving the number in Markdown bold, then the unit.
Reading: **100.8** kg
